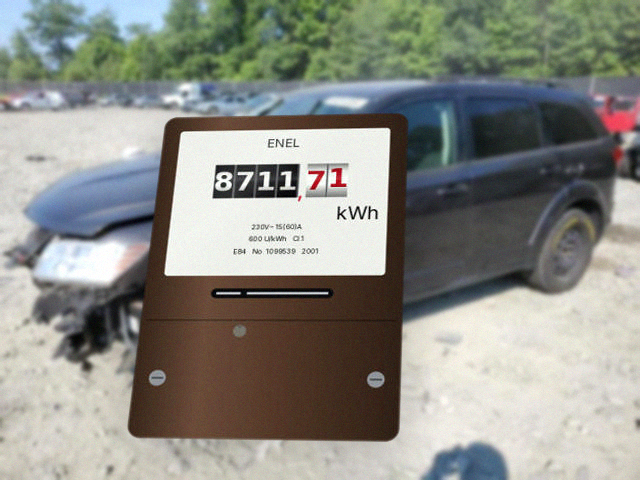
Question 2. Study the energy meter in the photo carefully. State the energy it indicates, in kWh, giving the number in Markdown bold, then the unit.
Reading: **8711.71** kWh
